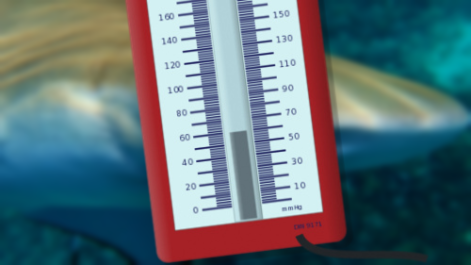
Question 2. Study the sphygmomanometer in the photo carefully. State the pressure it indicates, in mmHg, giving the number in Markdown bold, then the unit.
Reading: **60** mmHg
